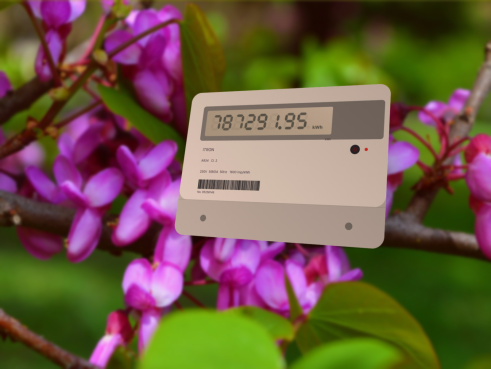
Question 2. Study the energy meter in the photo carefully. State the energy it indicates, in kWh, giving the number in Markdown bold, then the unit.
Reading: **787291.95** kWh
